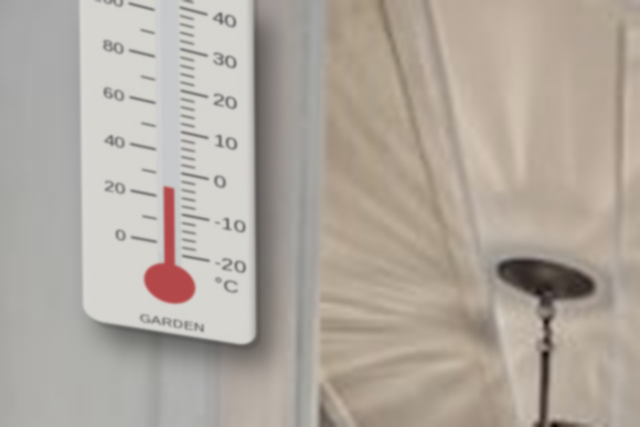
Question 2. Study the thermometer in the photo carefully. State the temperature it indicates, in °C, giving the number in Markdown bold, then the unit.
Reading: **-4** °C
